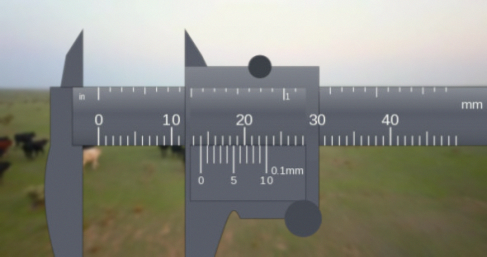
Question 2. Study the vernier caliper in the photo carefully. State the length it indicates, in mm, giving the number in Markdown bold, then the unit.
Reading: **14.0** mm
